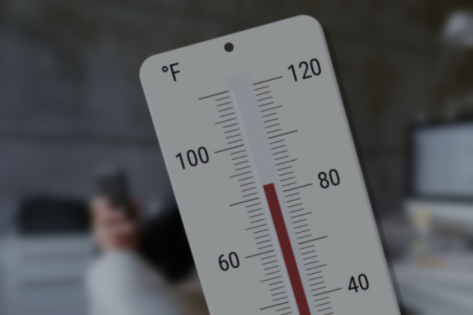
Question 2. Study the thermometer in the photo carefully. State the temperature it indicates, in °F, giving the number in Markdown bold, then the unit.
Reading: **84** °F
